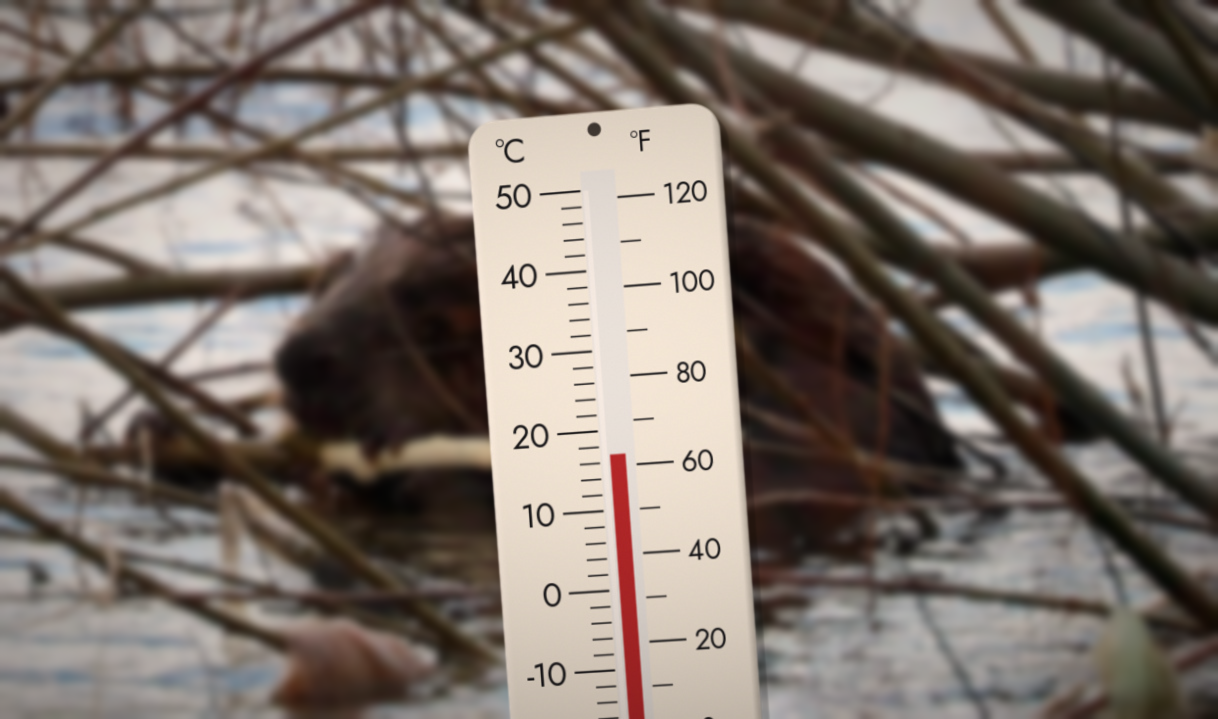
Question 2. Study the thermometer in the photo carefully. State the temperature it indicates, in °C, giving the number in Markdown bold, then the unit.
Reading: **17** °C
